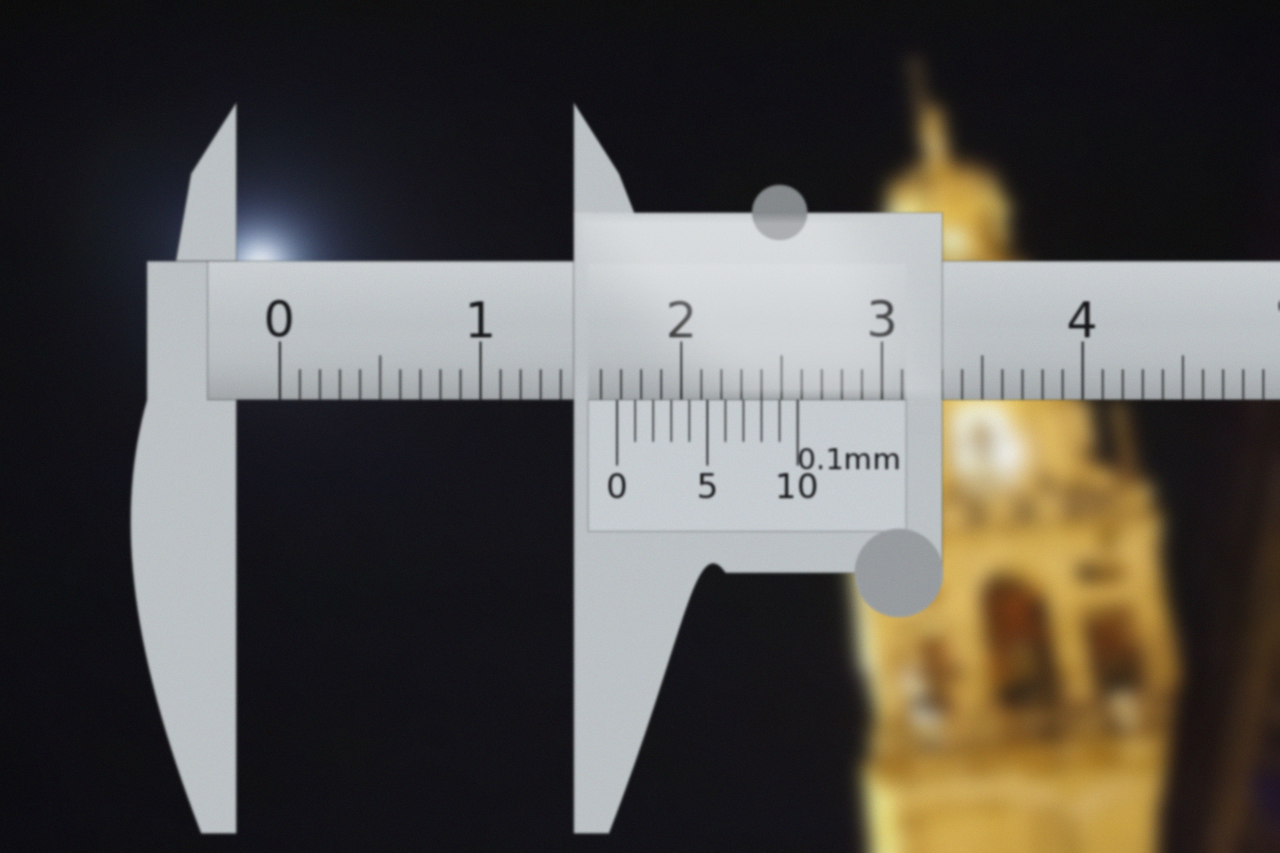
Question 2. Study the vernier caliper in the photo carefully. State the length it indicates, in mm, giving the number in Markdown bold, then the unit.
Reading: **16.8** mm
